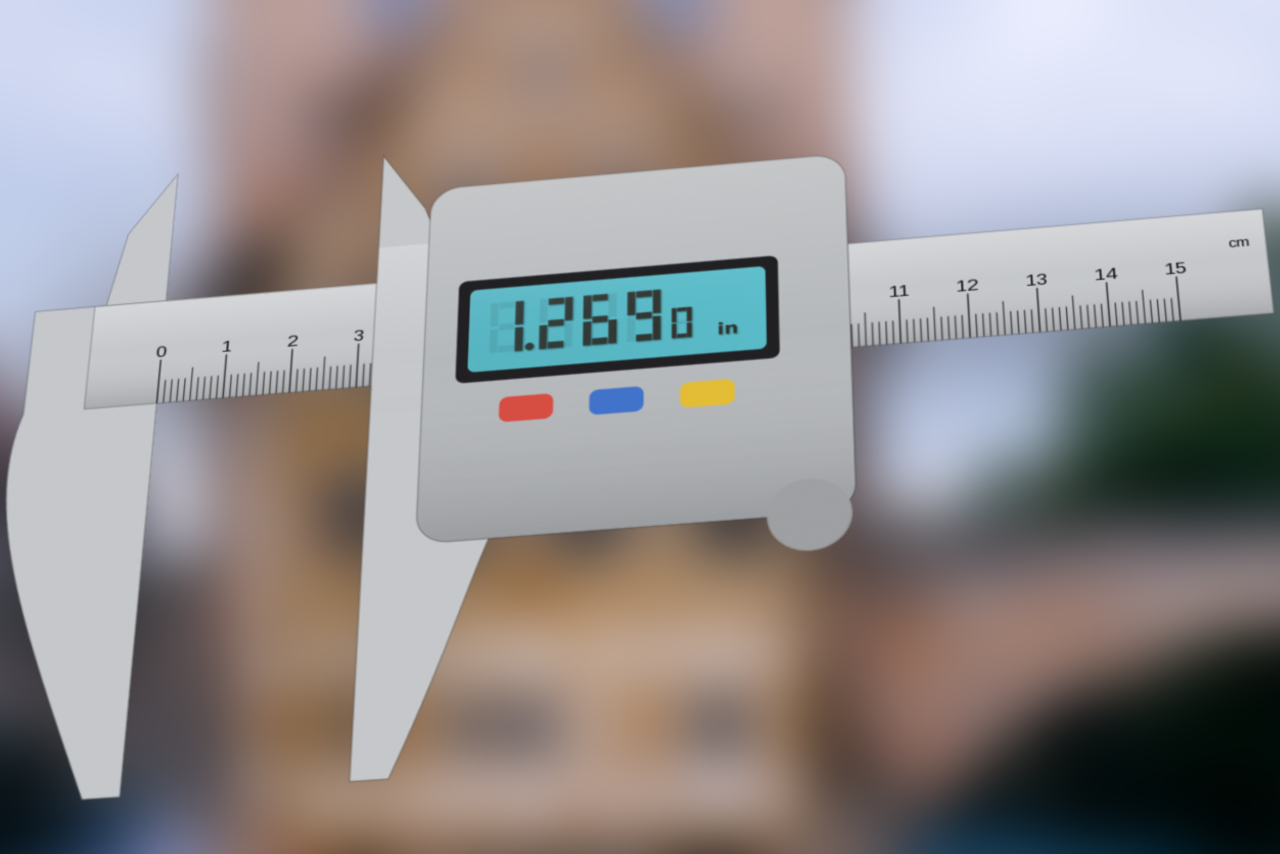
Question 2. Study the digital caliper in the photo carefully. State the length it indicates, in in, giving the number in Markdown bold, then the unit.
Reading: **1.2690** in
